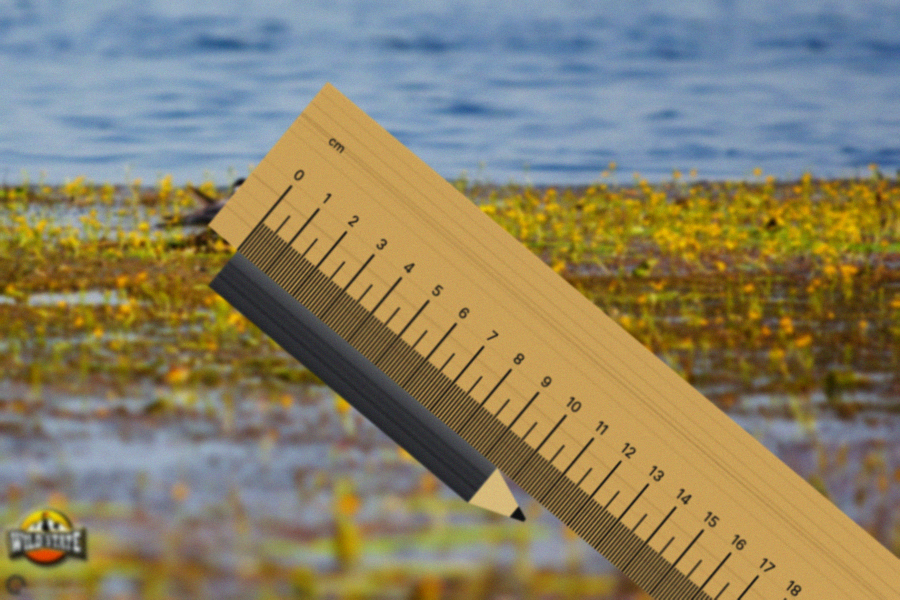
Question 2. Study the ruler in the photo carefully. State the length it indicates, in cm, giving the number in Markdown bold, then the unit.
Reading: **11** cm
